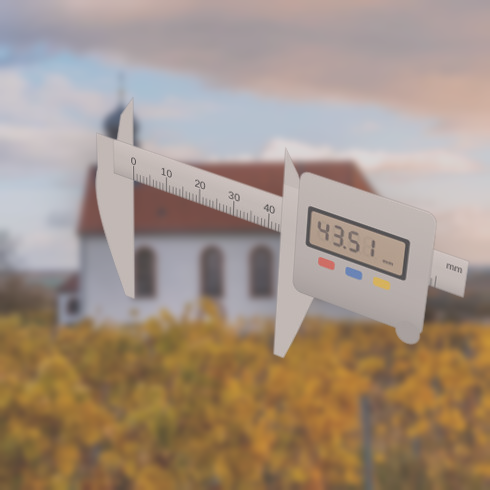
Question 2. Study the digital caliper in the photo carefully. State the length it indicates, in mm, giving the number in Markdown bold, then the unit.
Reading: **43.51** mm
